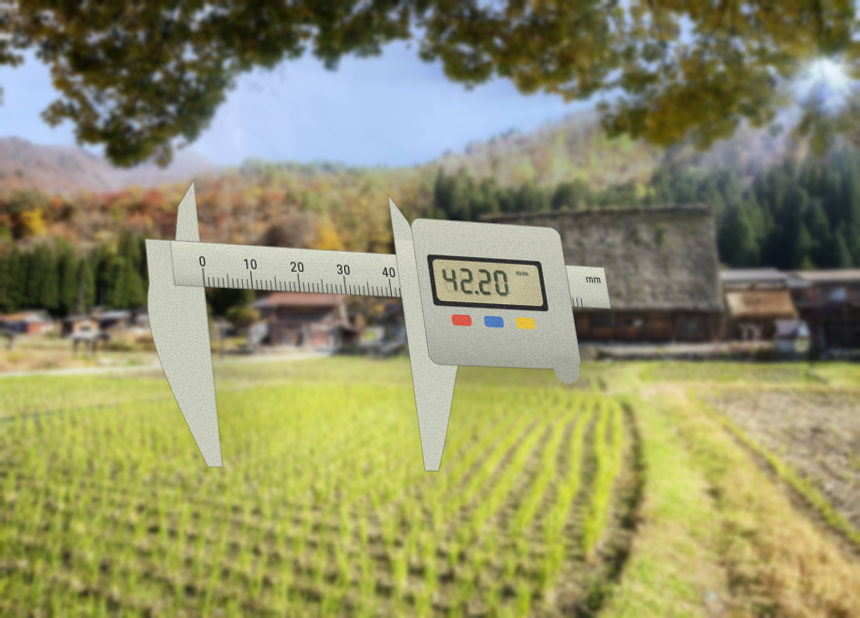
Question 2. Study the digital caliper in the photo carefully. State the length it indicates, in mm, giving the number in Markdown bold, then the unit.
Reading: **42.20** mm
